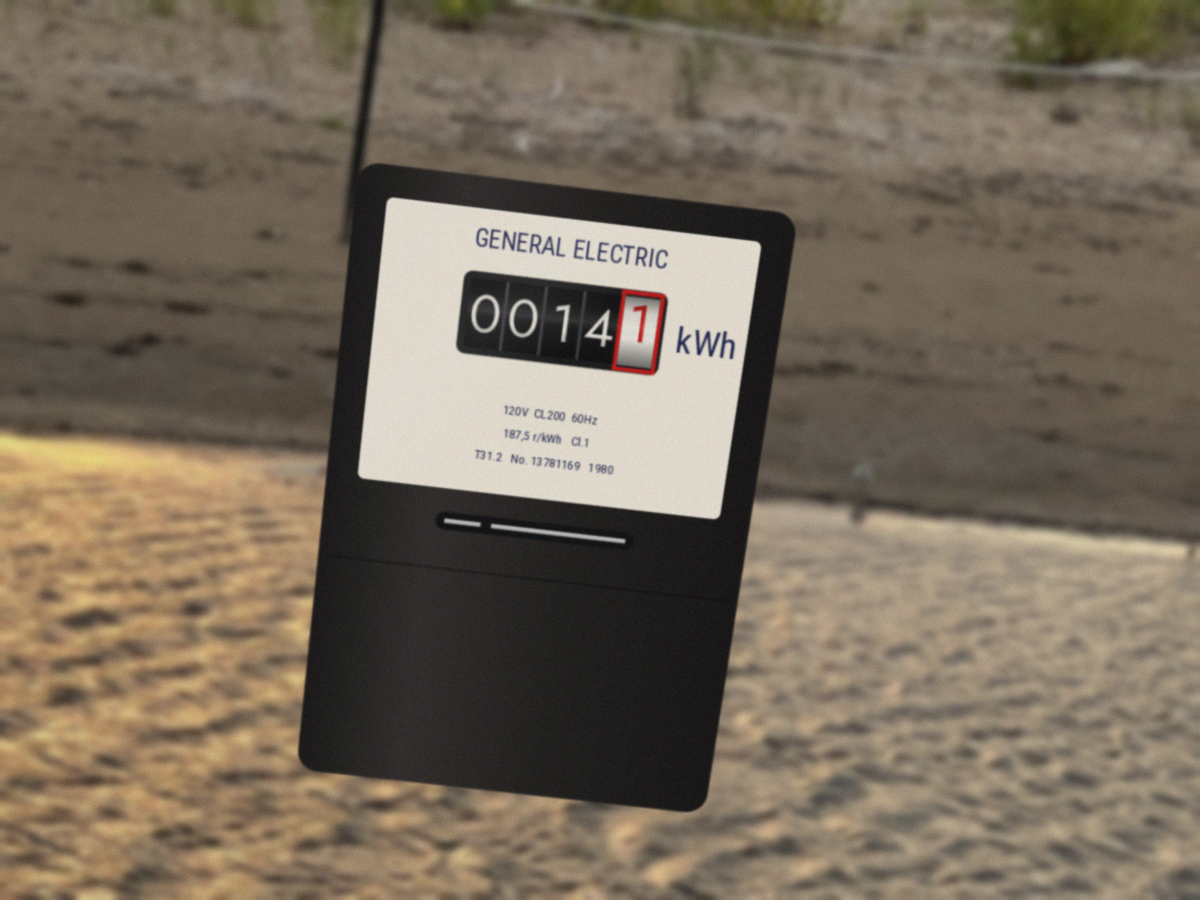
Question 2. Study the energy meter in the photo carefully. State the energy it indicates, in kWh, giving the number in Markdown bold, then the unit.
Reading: **14.1** kWh
